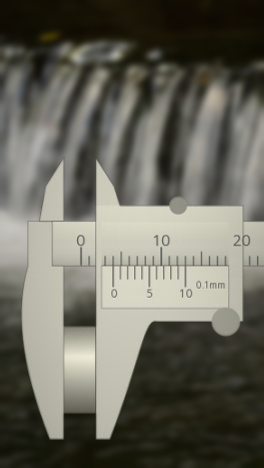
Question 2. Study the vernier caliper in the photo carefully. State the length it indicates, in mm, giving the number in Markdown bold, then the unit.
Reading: **4.0** mm
